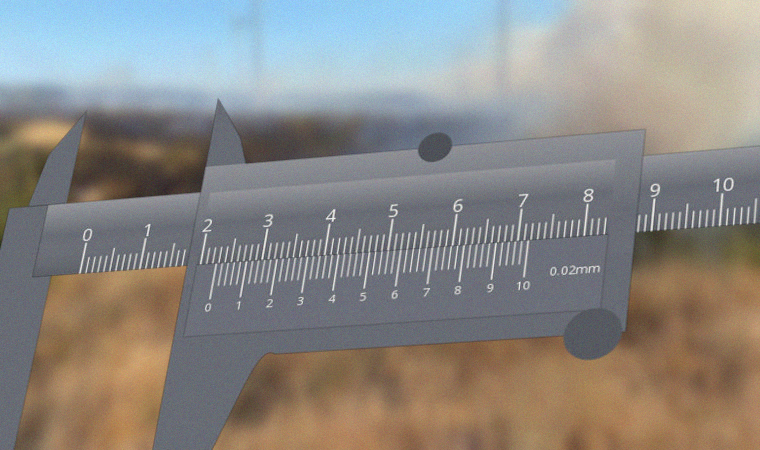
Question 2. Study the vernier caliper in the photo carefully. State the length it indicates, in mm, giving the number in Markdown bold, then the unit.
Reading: **22.6** mm
